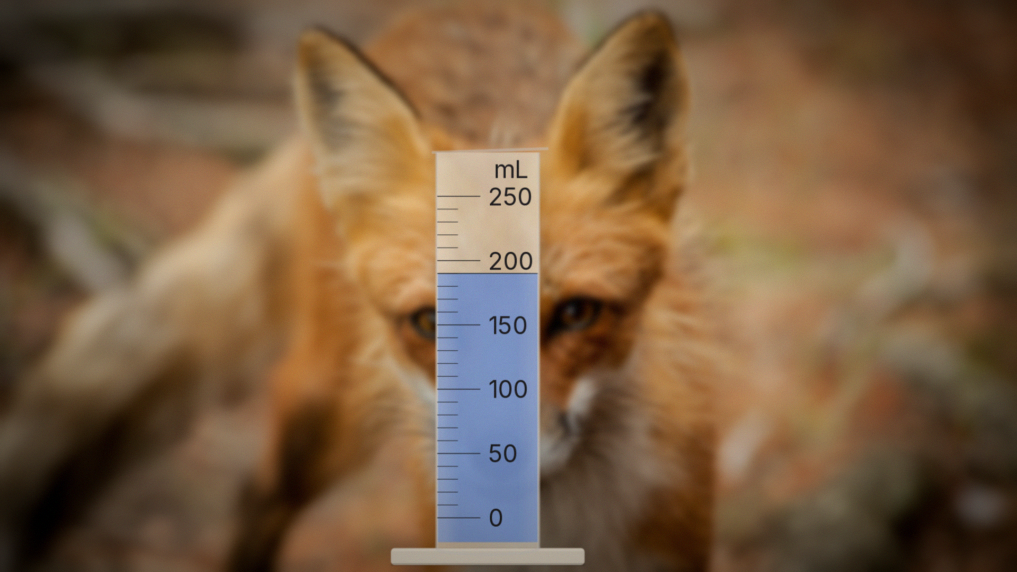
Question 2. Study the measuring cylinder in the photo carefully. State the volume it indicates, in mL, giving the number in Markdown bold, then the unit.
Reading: **190** mL
